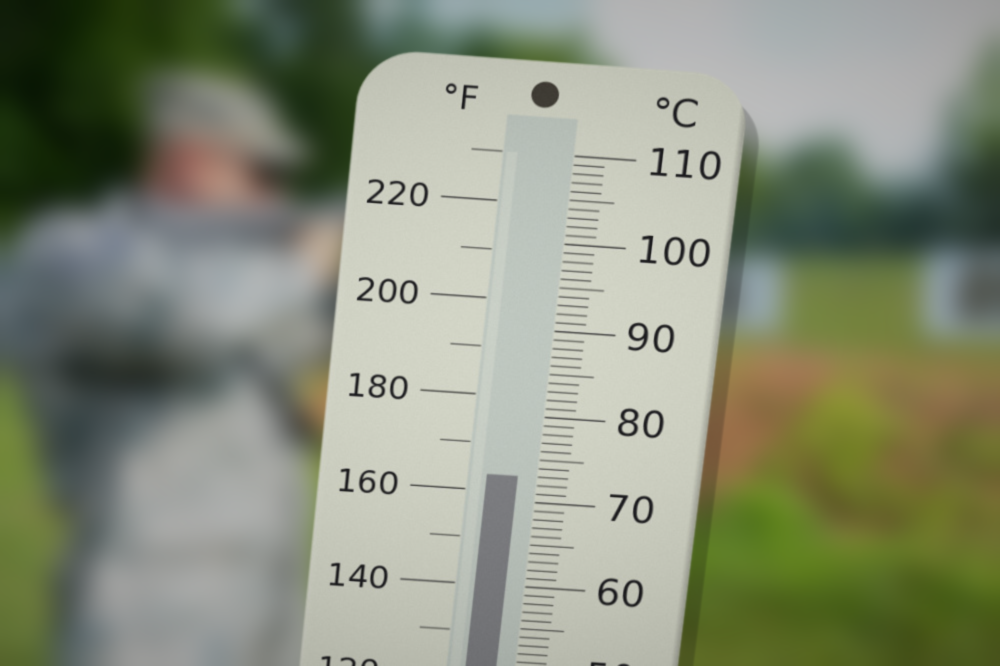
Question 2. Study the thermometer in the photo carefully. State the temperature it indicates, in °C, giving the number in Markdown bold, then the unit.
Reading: **73** °C
